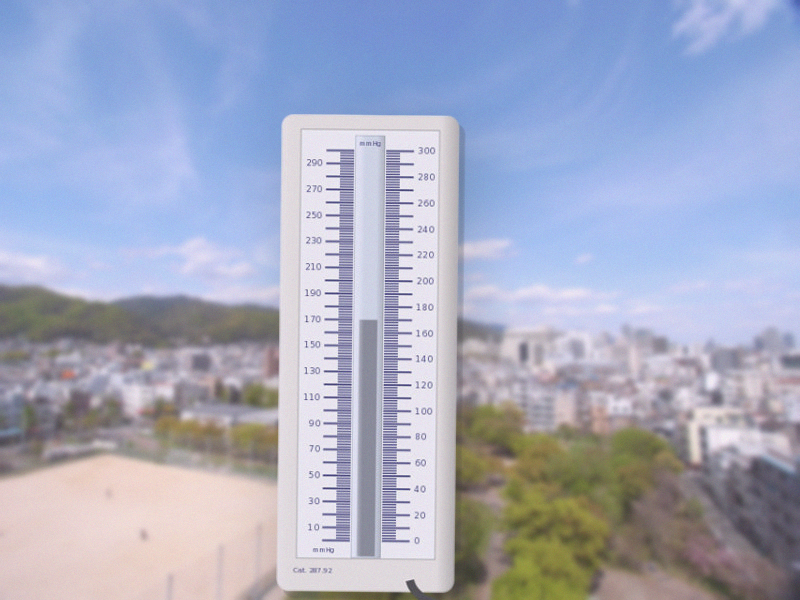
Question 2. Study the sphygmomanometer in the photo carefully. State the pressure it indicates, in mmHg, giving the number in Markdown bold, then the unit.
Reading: **170** mmHg
